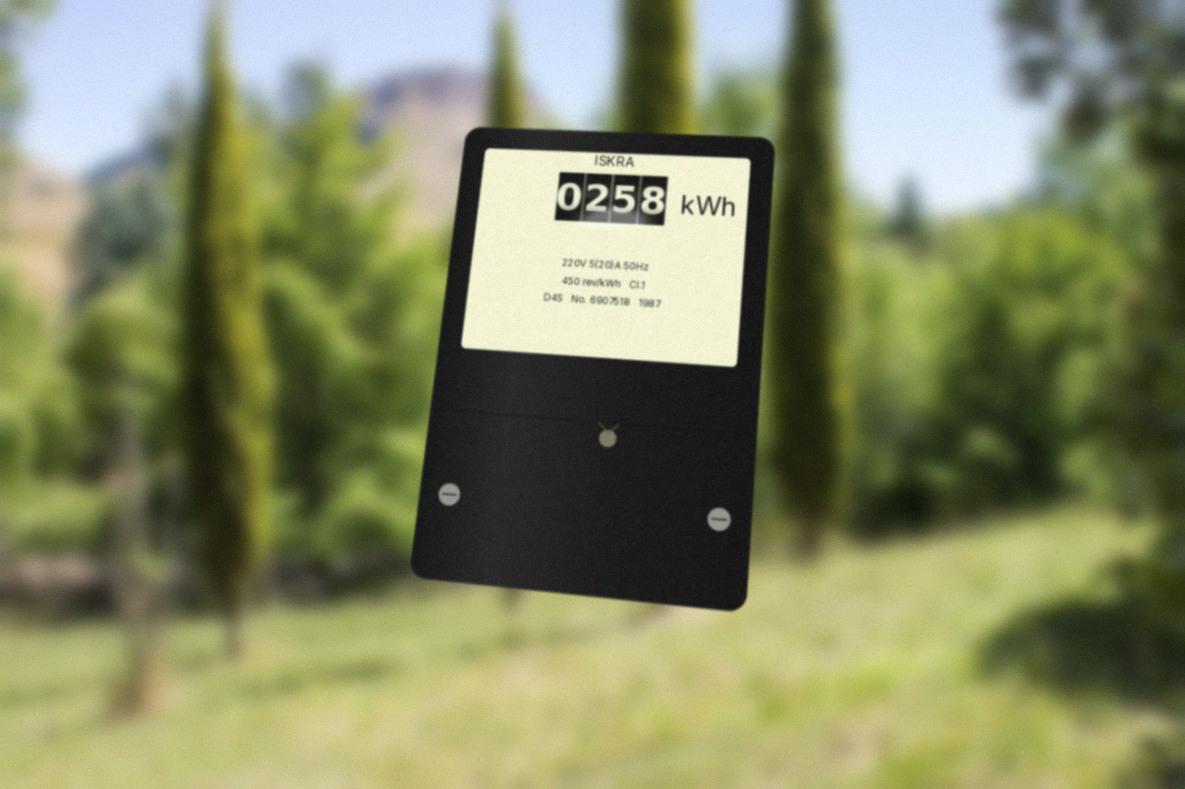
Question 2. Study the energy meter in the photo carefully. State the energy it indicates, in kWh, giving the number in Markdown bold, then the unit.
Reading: **258** kWh
